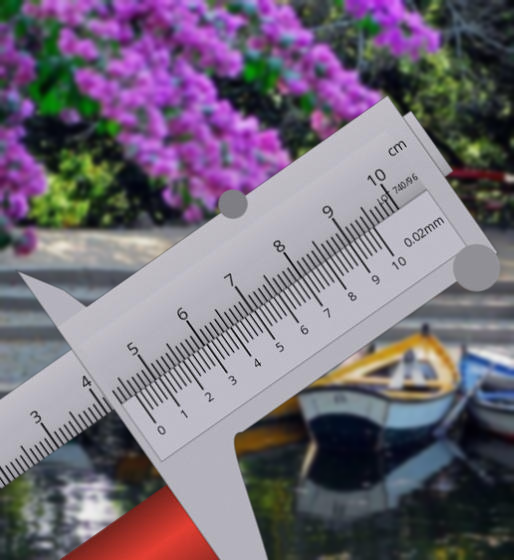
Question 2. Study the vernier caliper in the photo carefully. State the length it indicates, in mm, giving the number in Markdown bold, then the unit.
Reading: **45.8** mm
